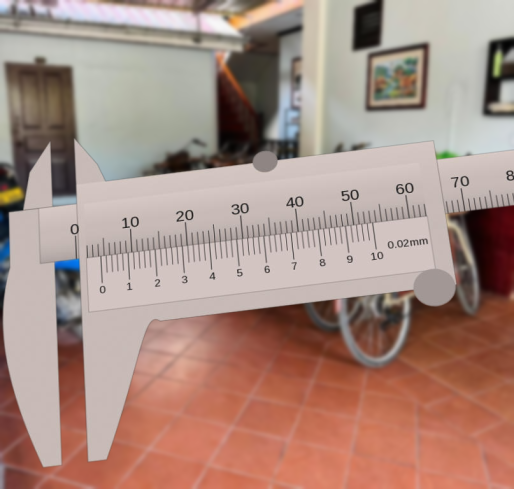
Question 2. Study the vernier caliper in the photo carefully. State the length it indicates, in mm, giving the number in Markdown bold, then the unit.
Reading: **4.4** mm
